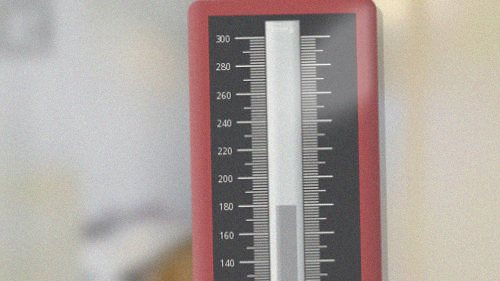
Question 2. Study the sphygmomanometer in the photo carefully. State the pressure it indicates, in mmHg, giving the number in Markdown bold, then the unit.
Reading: **180** mmHg
